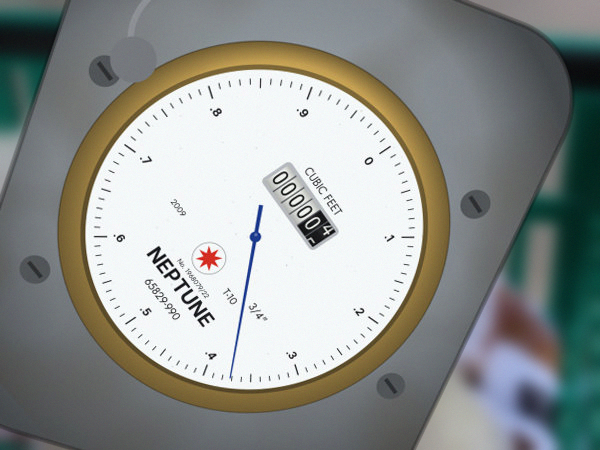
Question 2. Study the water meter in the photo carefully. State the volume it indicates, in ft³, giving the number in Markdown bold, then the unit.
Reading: **4.37** ft³
